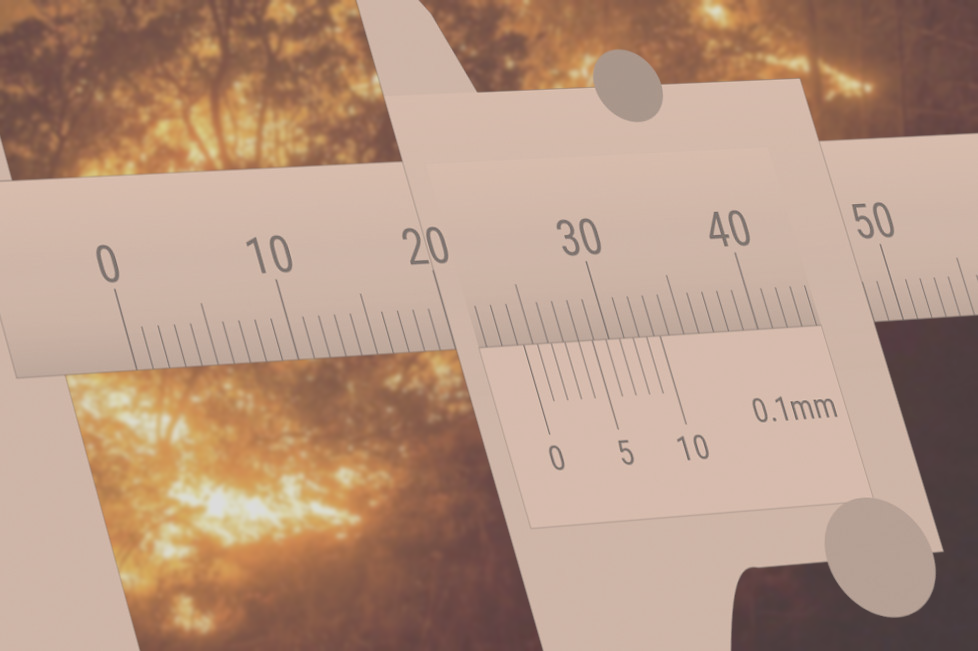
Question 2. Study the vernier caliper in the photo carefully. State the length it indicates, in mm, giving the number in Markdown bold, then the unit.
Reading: **24.4** mm
